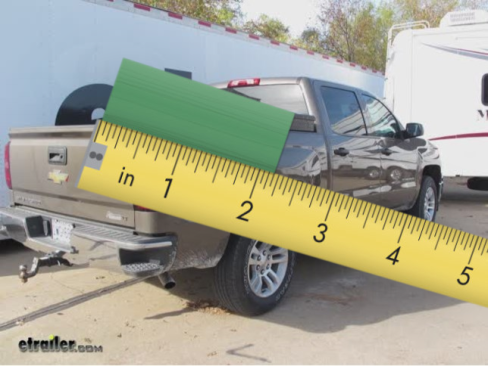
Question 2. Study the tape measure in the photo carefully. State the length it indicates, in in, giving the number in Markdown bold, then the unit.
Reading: **2.1875** in
